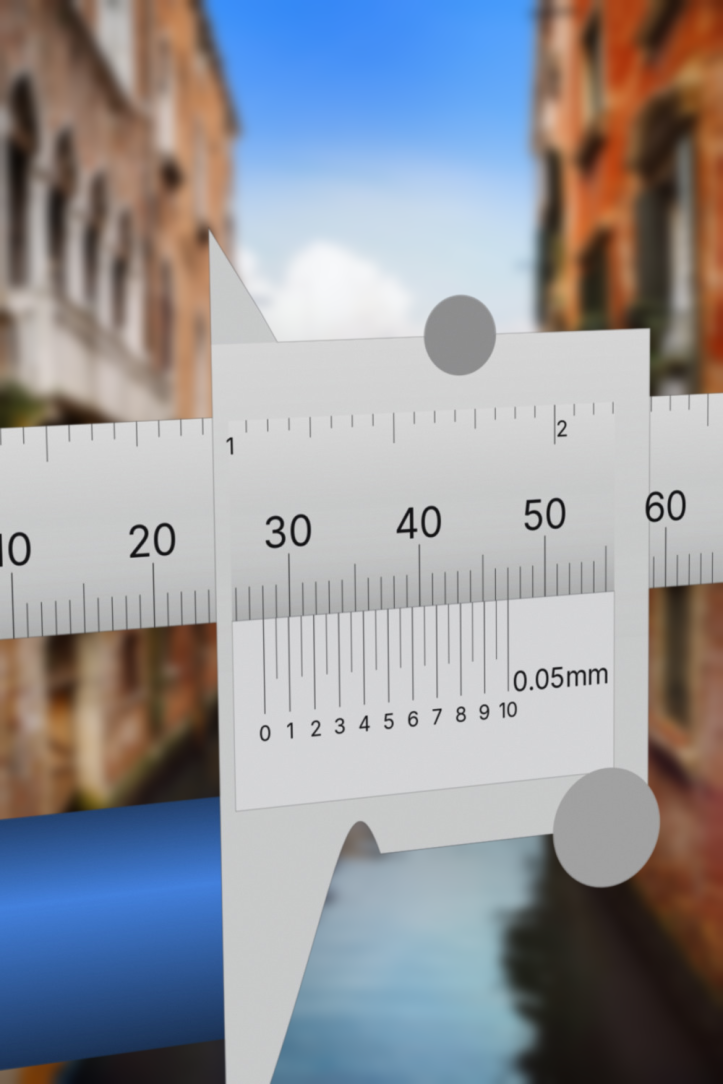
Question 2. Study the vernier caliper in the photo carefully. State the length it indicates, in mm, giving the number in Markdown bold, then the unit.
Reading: **28.0** mm
